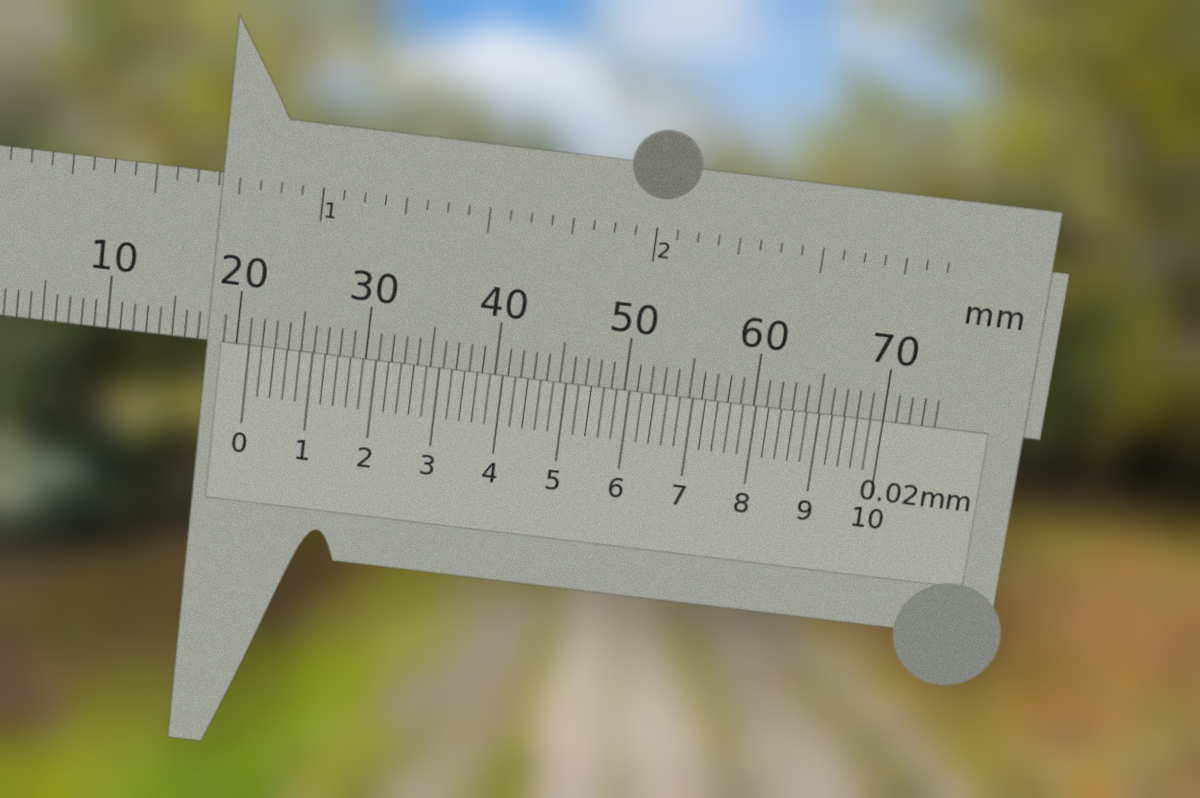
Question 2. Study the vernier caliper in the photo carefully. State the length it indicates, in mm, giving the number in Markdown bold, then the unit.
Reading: **21.0** mm
